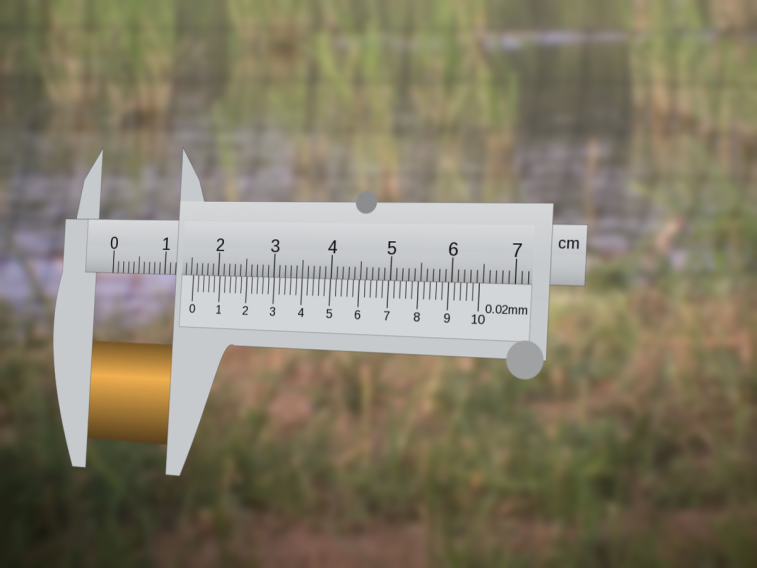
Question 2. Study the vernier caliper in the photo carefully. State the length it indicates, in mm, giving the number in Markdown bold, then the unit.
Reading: **15.4** mm
